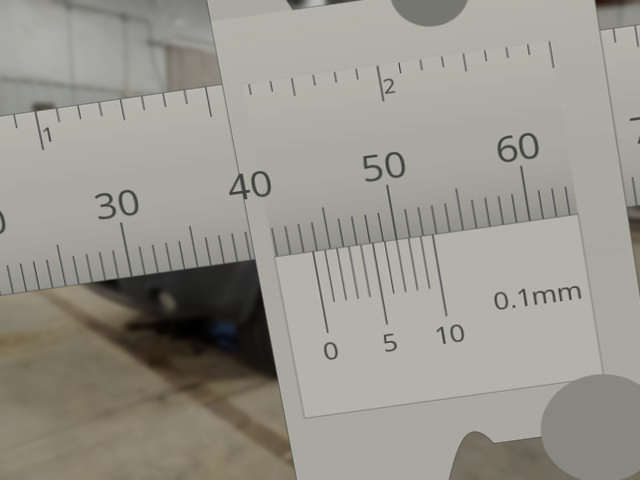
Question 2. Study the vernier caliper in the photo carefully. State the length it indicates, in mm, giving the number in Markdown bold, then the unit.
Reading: **43.7** mm
